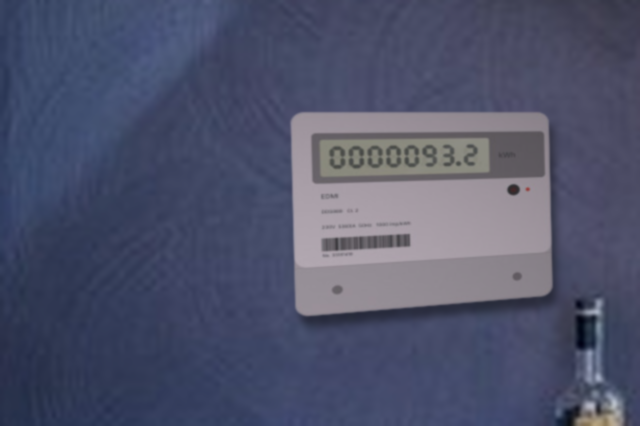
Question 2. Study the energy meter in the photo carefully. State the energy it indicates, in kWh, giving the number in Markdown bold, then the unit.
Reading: **93.2** kWh
